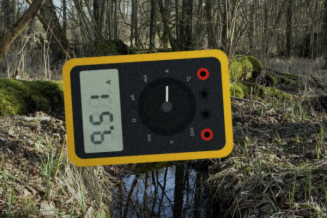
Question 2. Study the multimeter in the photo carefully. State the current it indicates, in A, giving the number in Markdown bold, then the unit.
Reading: **9.51** A
